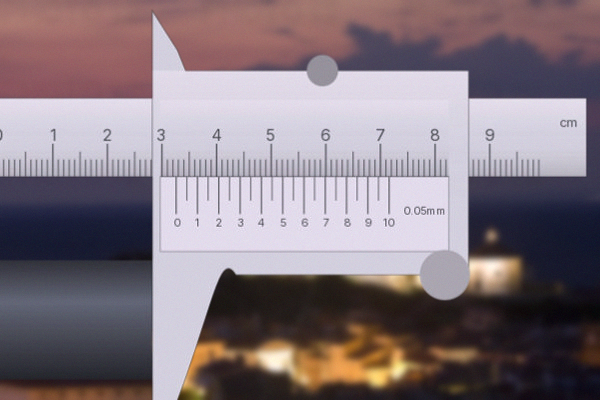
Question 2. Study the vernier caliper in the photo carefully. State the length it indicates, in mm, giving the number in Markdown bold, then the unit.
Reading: **32.6** mm
